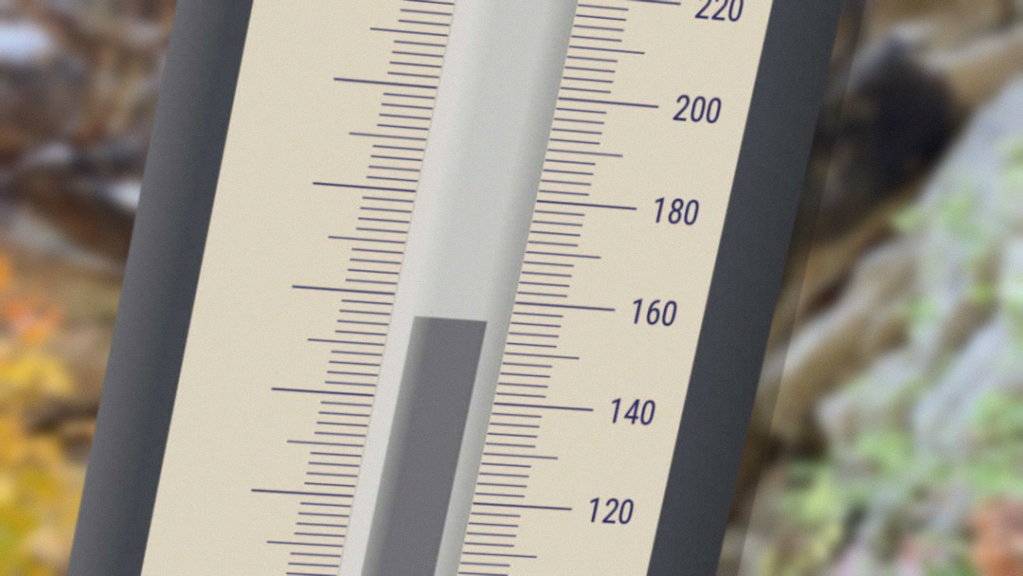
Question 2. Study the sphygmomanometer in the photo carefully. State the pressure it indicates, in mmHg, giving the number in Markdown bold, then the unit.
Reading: **156** mmHg
